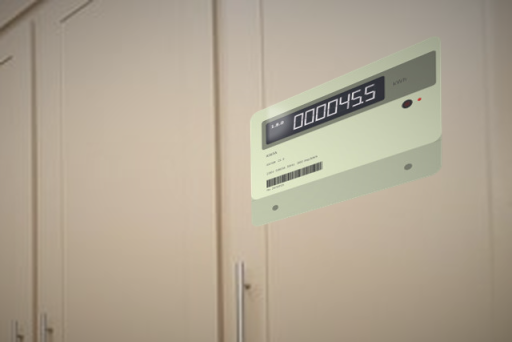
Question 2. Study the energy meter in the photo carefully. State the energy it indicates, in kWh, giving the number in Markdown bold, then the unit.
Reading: **45.5** kWh
